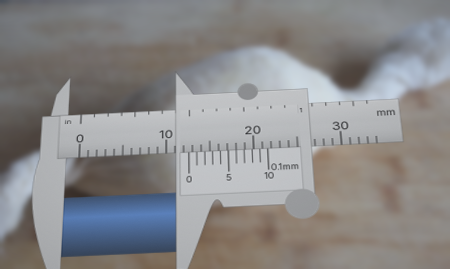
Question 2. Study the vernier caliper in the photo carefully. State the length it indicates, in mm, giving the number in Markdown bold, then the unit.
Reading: **12.6** mm
